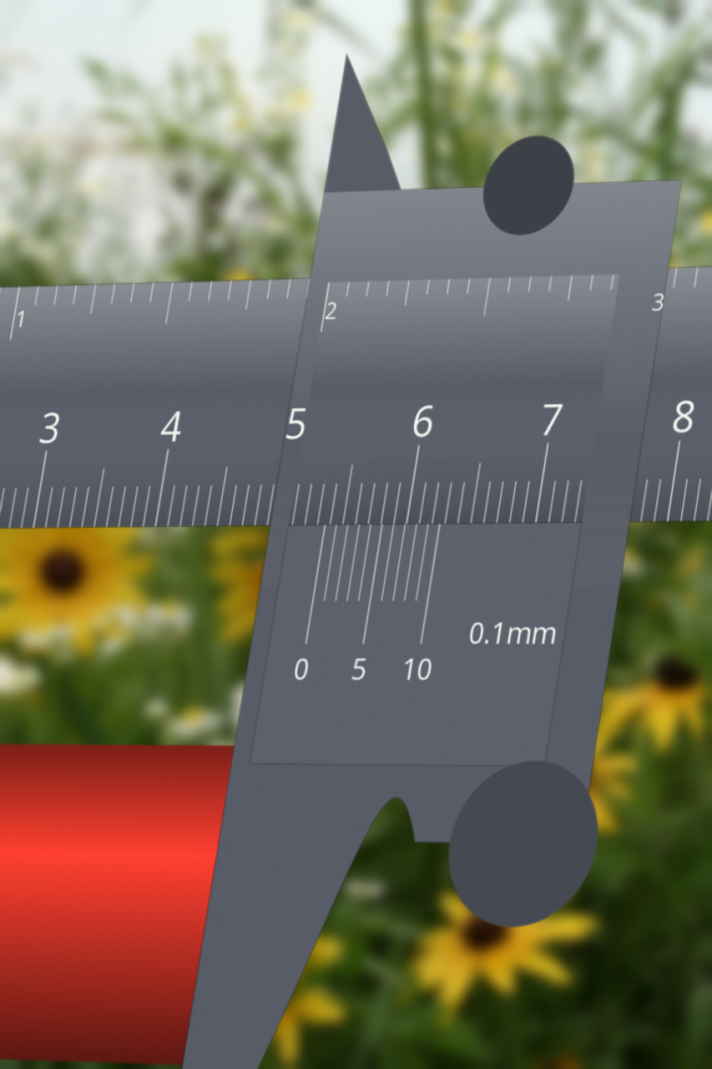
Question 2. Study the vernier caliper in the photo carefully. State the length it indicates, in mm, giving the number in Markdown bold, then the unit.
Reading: **53.6** mm
